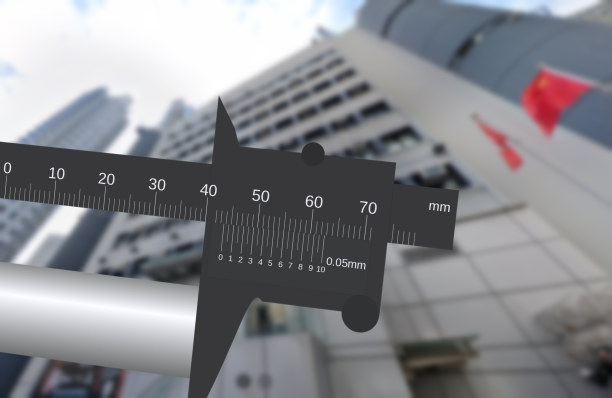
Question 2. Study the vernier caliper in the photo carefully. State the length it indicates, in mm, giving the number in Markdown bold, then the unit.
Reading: **43.6** mm
